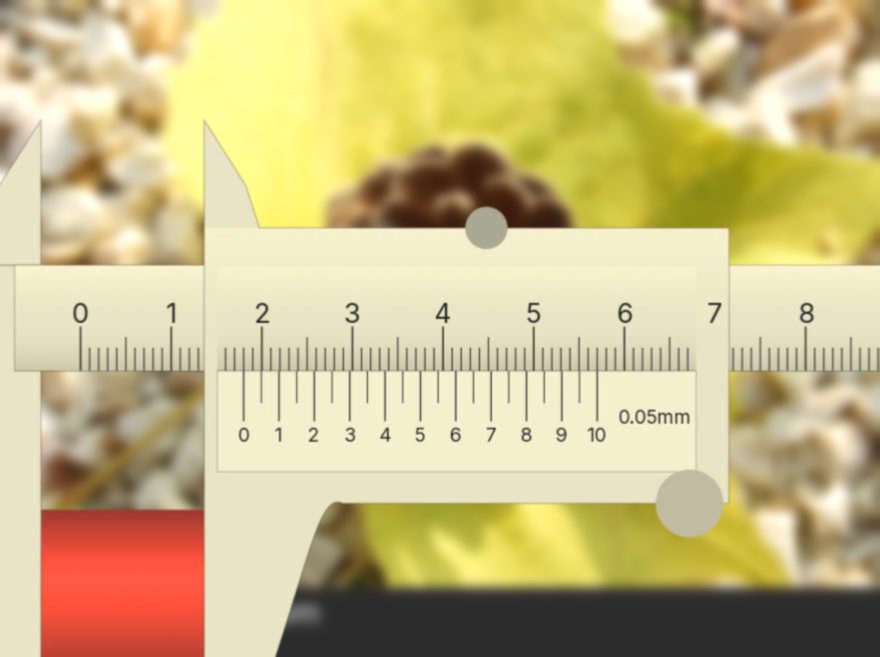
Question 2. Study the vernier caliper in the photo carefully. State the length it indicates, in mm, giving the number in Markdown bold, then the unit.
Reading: **18.0** mm
